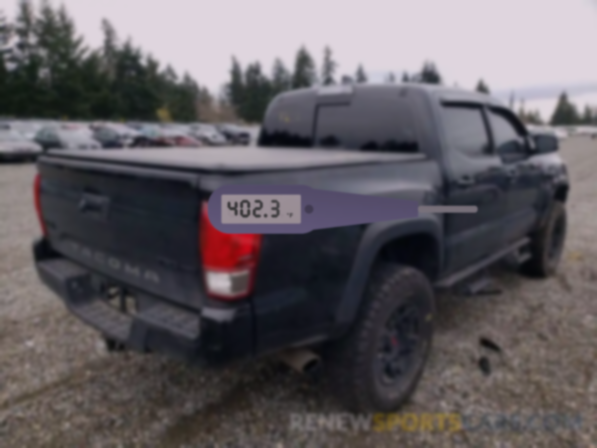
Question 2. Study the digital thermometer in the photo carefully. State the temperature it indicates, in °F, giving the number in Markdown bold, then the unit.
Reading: **402.3** °F
